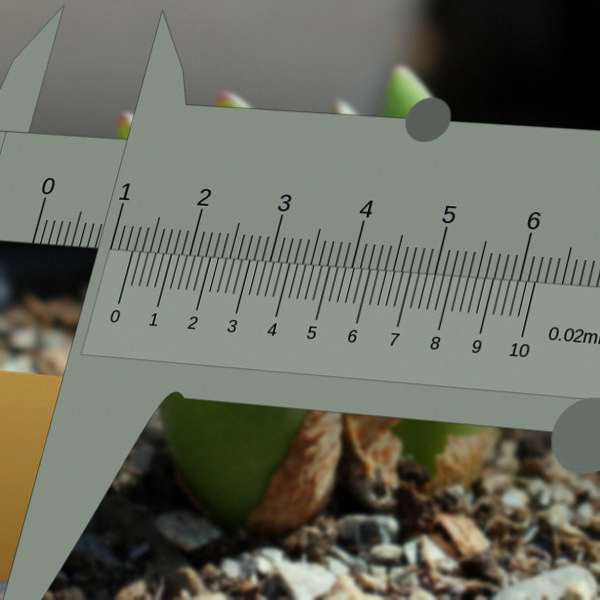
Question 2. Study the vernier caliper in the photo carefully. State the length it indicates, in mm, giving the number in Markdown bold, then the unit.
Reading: **12.8** mm
